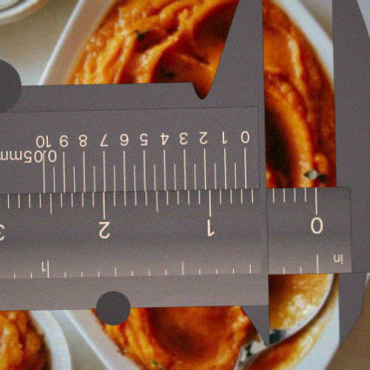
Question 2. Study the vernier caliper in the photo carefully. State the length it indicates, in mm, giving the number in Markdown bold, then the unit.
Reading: **6.6** mm
